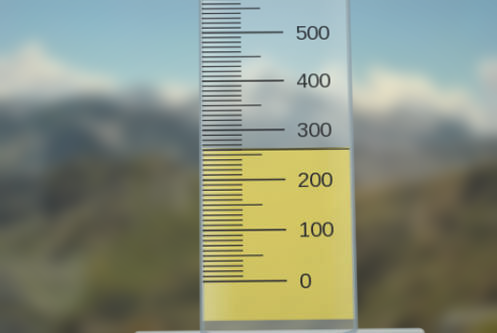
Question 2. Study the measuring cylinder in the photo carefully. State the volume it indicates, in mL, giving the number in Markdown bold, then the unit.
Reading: **260** mL
